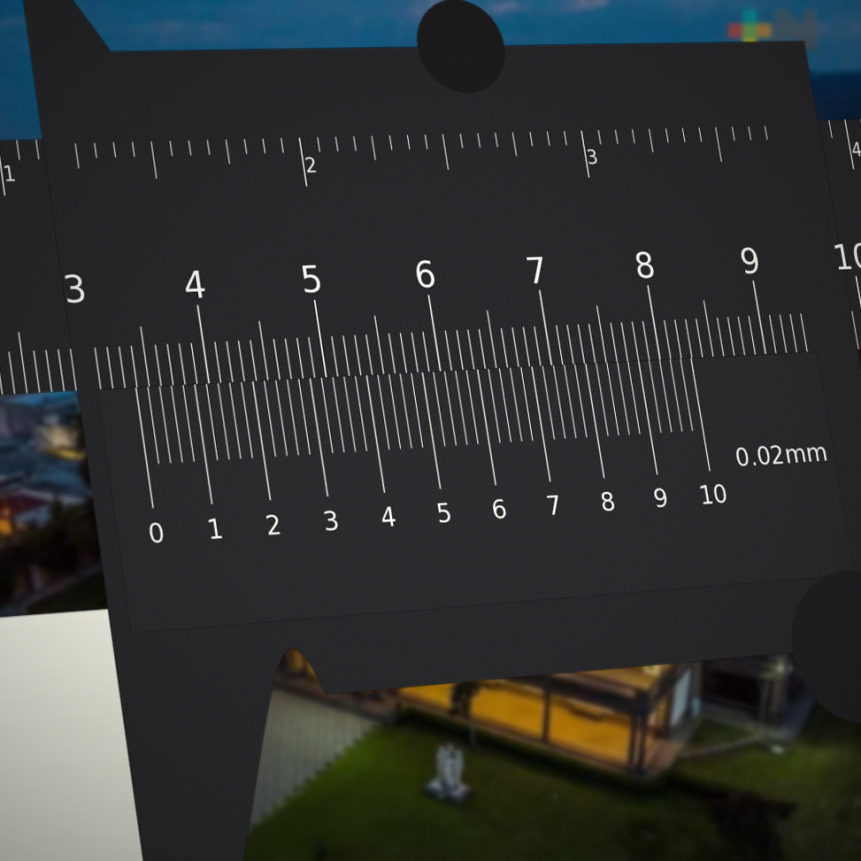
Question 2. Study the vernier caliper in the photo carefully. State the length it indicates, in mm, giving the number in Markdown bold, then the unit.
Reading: **33.9** mm
